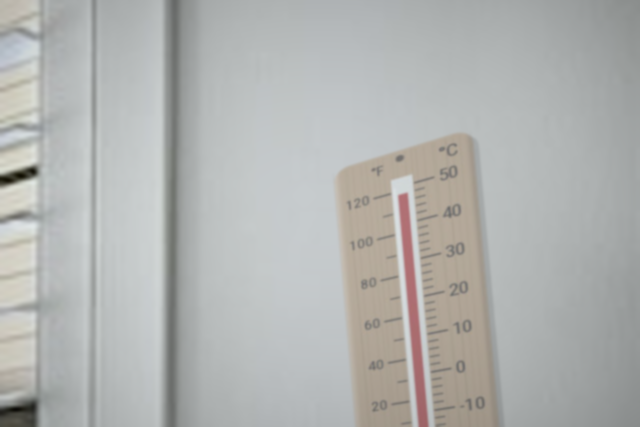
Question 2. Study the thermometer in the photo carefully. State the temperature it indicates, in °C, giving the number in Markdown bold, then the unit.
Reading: **48** °C
